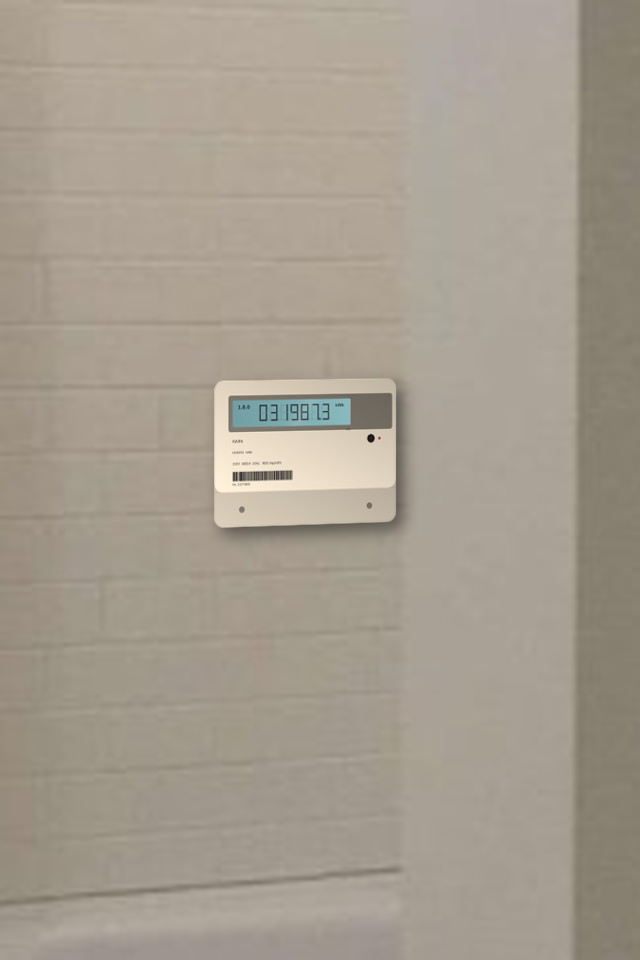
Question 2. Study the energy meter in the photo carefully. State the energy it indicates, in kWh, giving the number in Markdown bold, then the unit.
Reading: **31987.3** kWh
